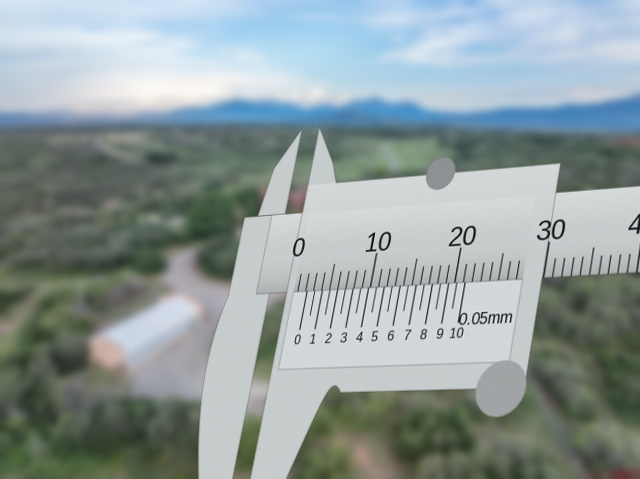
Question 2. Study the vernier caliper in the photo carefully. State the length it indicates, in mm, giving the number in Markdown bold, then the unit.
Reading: **2.2** mm
